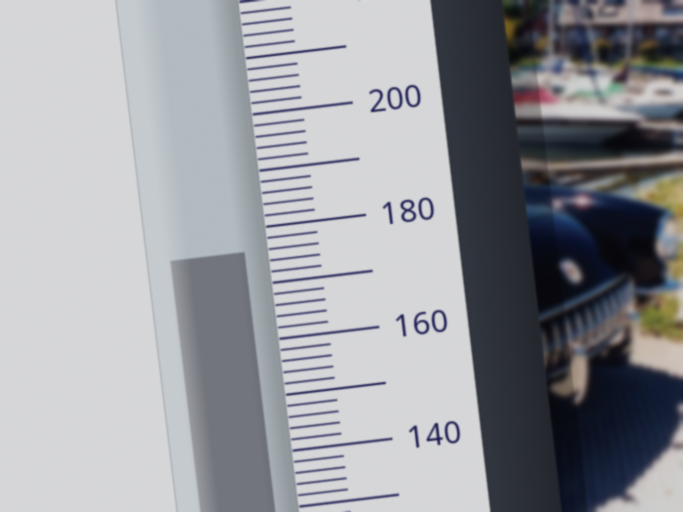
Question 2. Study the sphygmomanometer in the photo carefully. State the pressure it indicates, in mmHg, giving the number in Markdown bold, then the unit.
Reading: **176** mmHg
